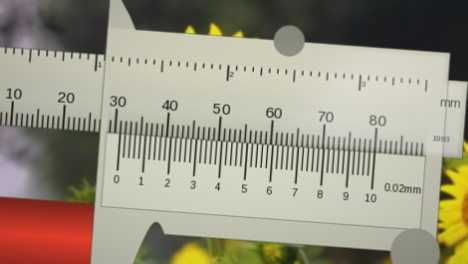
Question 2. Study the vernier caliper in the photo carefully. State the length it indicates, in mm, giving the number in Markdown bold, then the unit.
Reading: **31.0** mm
